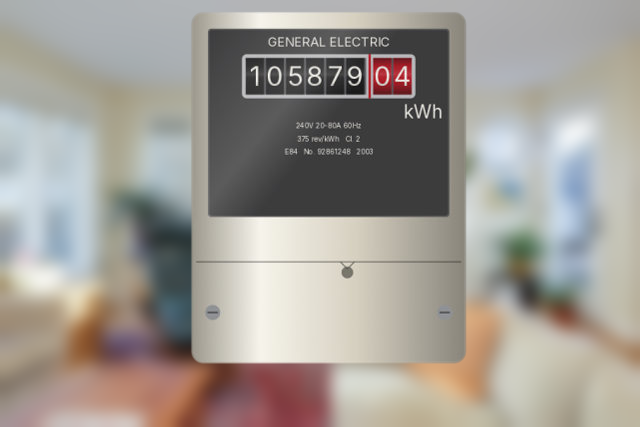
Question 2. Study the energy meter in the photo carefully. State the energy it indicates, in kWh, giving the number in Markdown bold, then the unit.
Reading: **105879.04** kWh
